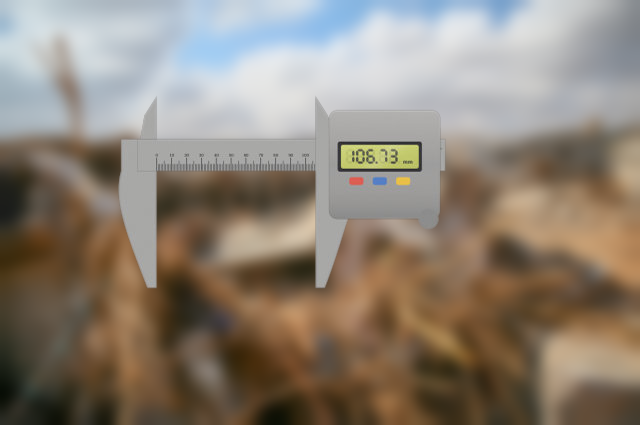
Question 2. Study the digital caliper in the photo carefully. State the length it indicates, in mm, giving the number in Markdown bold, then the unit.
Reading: **106.73** mm
